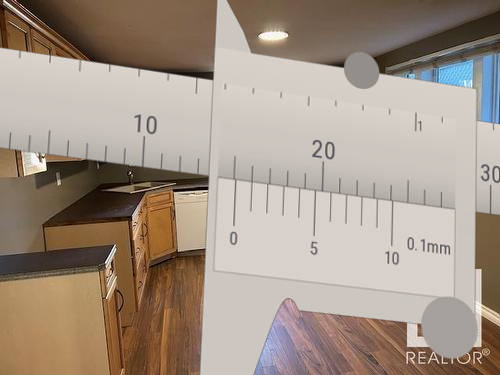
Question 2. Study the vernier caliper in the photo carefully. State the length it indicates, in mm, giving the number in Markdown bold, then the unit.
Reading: **15.1** mm
